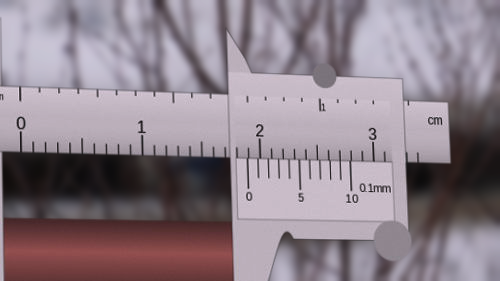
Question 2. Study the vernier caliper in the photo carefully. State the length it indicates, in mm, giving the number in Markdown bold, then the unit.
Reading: **18.9** mm
